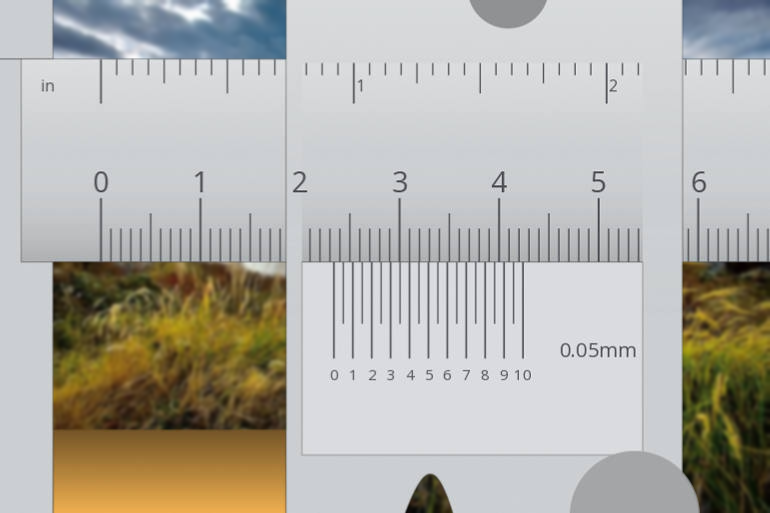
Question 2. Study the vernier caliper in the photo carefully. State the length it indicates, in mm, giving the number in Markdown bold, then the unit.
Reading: **23.4** mm
